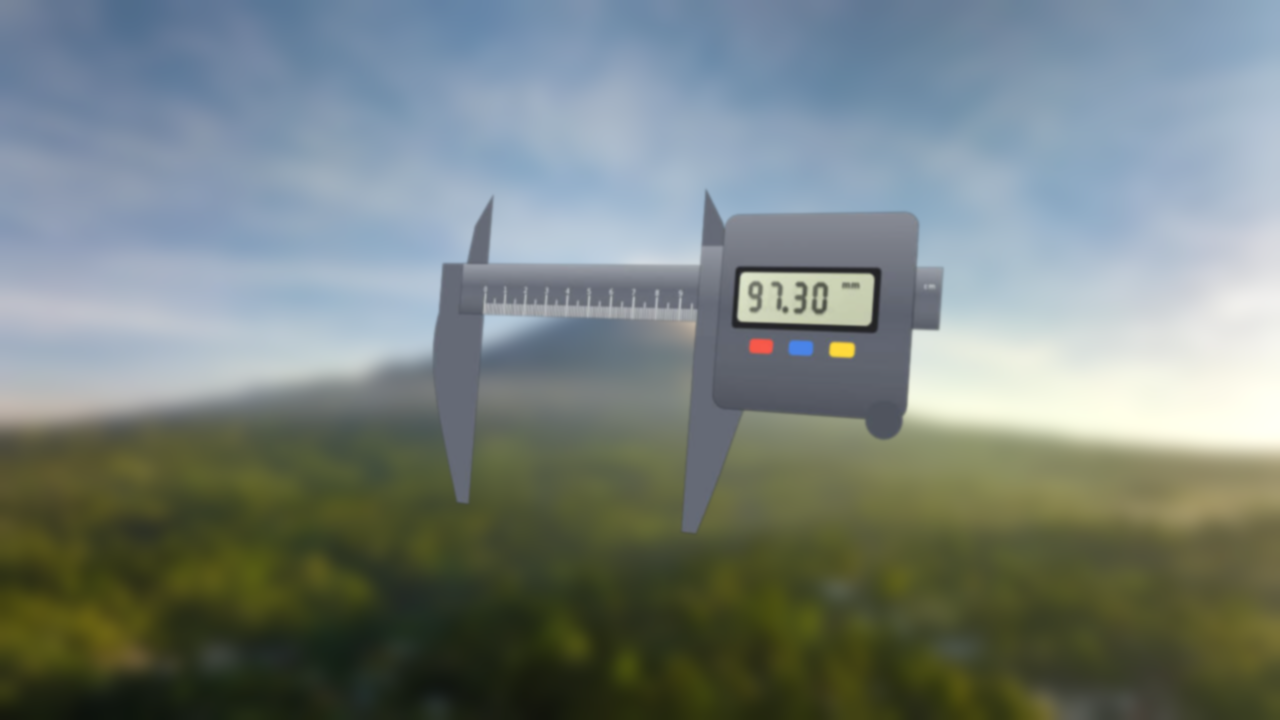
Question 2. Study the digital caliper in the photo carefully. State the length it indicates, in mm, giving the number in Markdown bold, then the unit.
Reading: **97.30** mm
